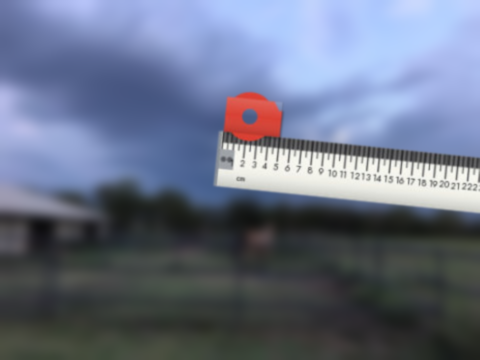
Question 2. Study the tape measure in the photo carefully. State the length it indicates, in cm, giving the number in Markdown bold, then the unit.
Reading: **5** cm
